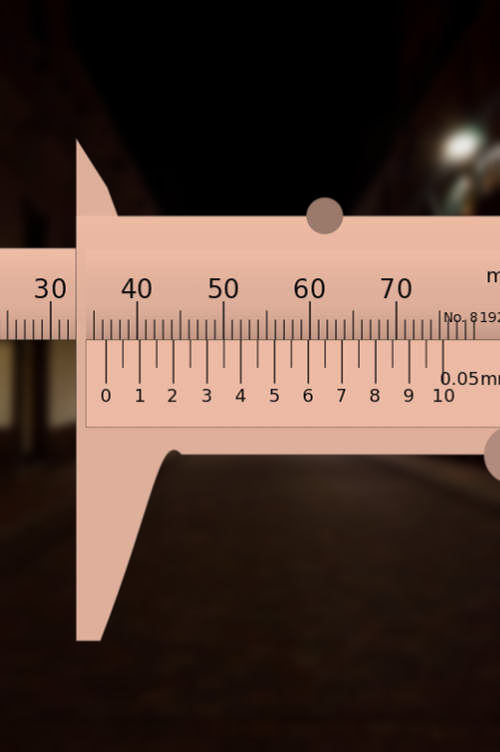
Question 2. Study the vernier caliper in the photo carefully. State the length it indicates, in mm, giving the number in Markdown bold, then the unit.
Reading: **36.4** mm
